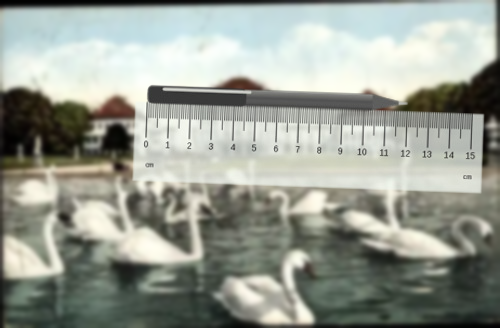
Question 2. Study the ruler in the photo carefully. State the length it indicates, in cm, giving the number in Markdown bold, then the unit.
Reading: **12** cm
